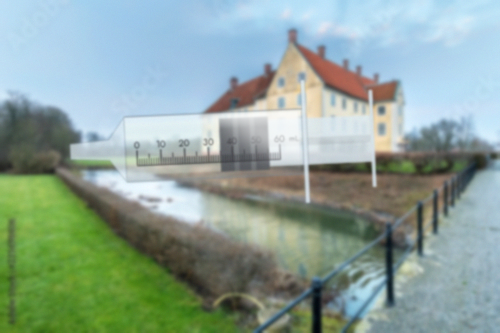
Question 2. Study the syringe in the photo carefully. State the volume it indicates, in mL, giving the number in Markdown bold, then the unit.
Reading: **35** mL
